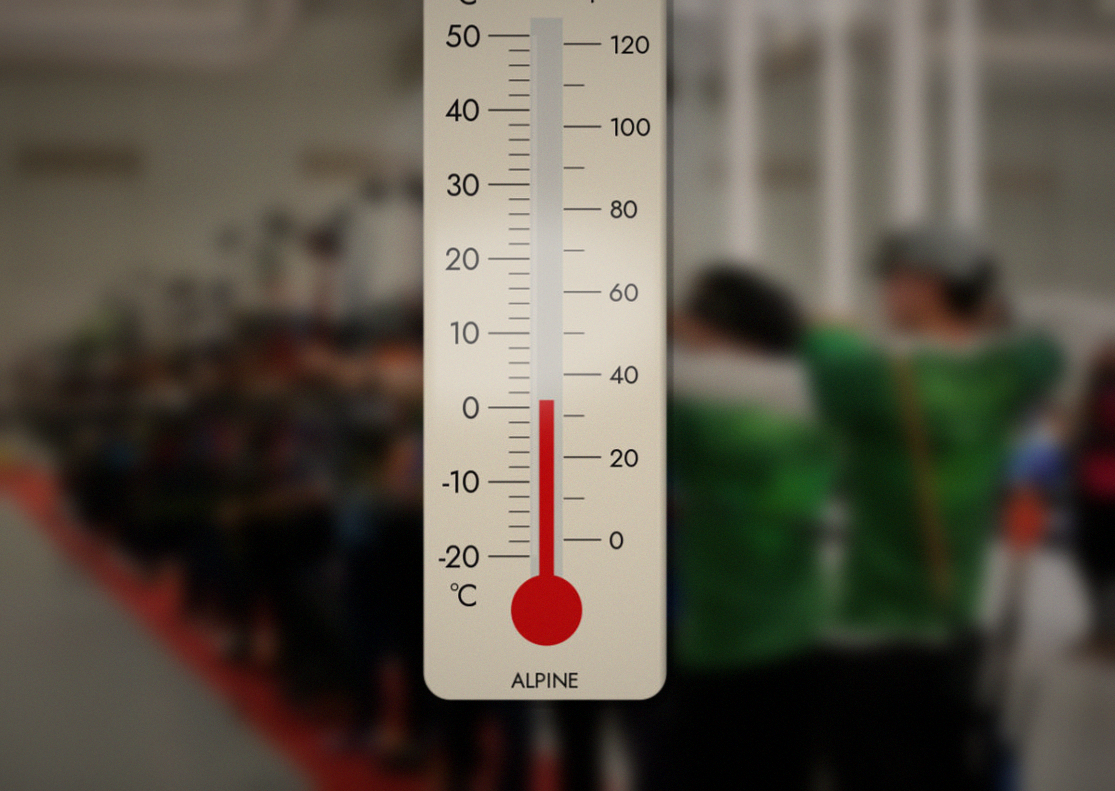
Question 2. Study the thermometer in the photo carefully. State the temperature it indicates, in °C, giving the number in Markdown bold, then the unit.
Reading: **1** °C
